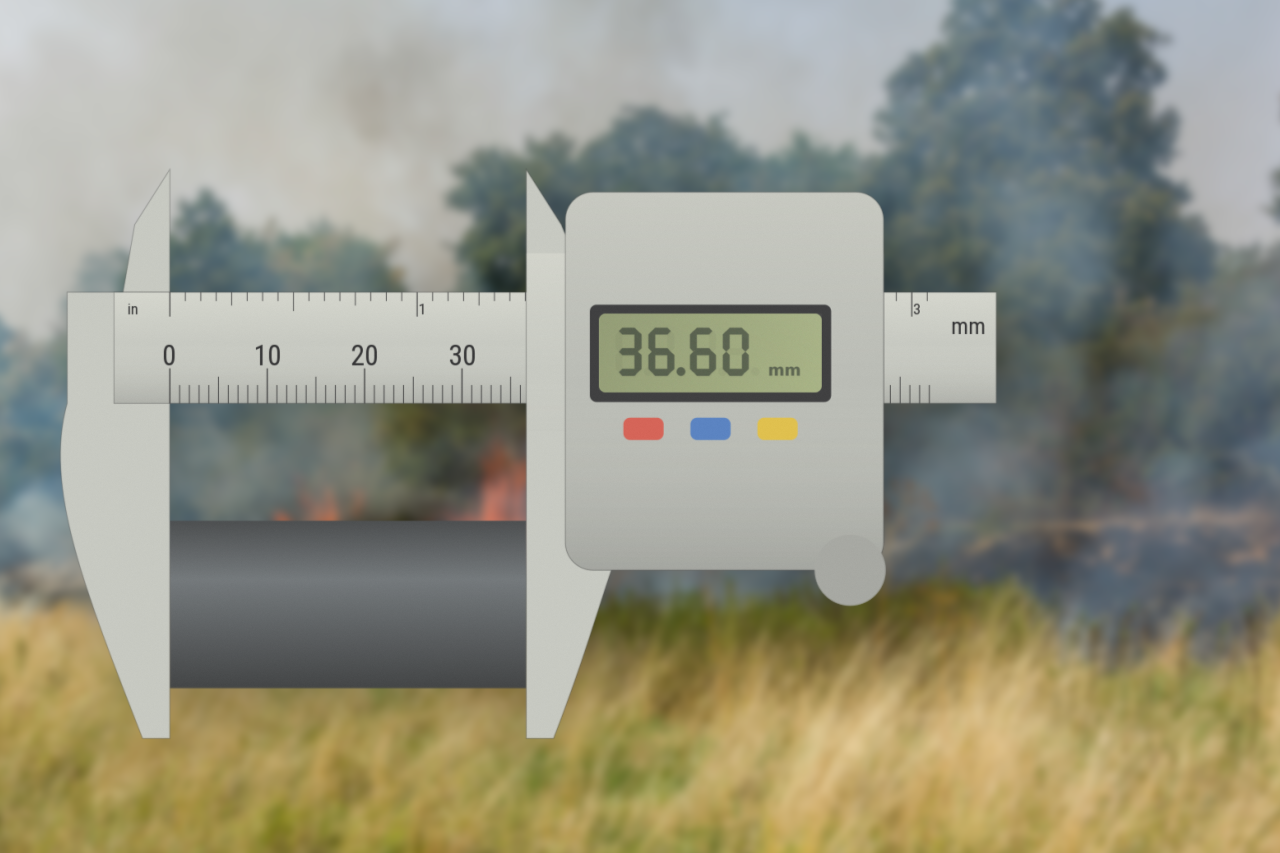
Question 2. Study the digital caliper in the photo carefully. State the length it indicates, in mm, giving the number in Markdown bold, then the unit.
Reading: **36.60** mm
